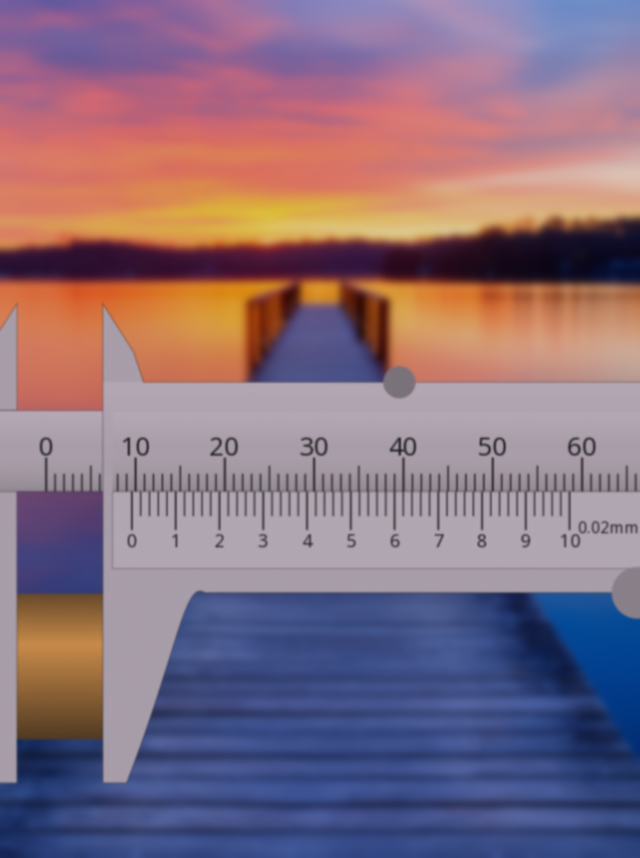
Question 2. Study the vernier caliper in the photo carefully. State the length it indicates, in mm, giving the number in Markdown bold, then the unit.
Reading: **9.6** mm
